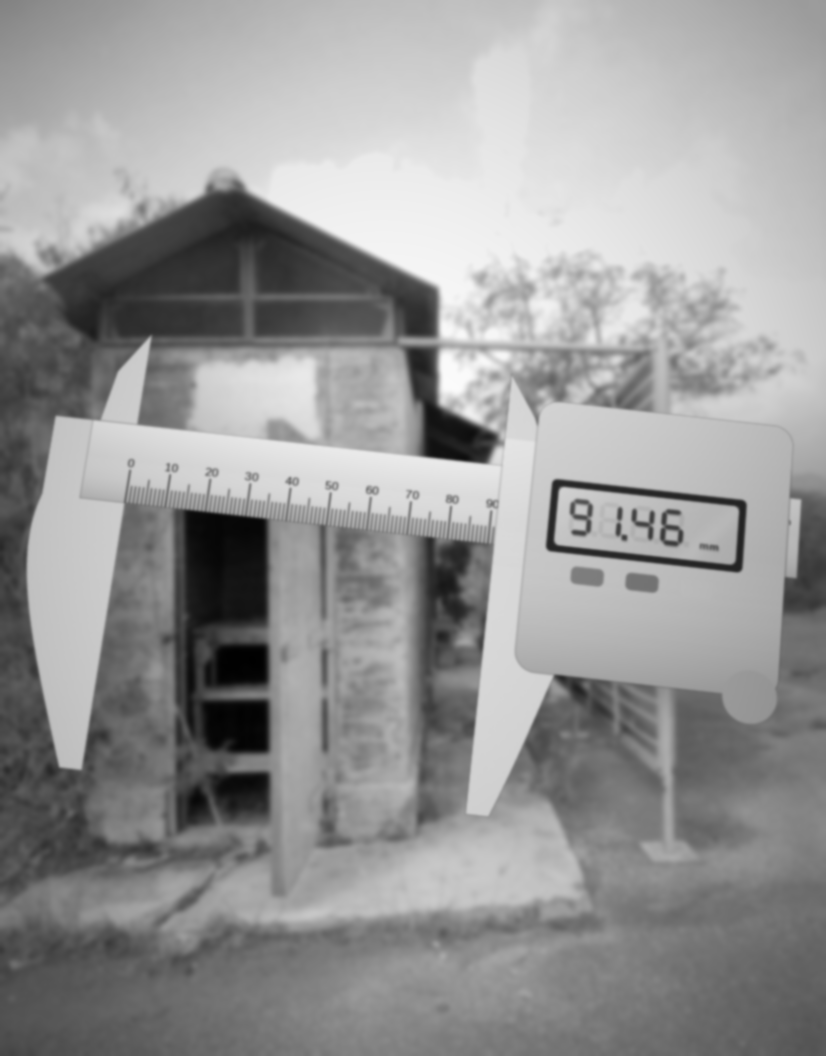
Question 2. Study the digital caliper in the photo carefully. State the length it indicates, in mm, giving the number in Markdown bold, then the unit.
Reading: **91.46** mm
